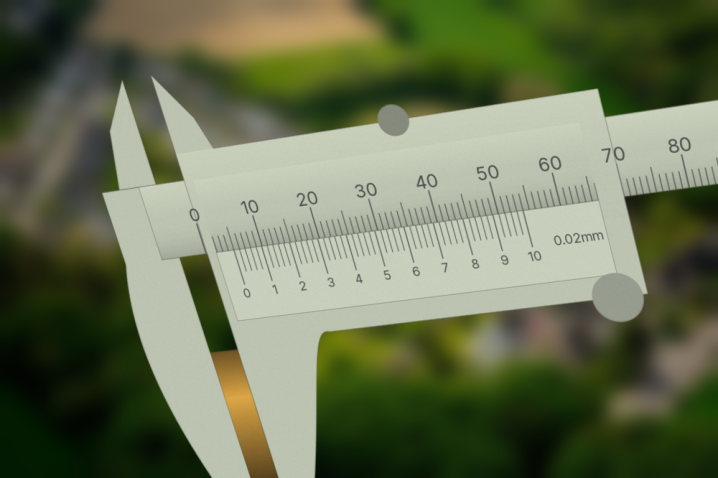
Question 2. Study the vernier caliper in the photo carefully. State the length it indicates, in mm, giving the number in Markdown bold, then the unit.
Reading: **5.0** mm
